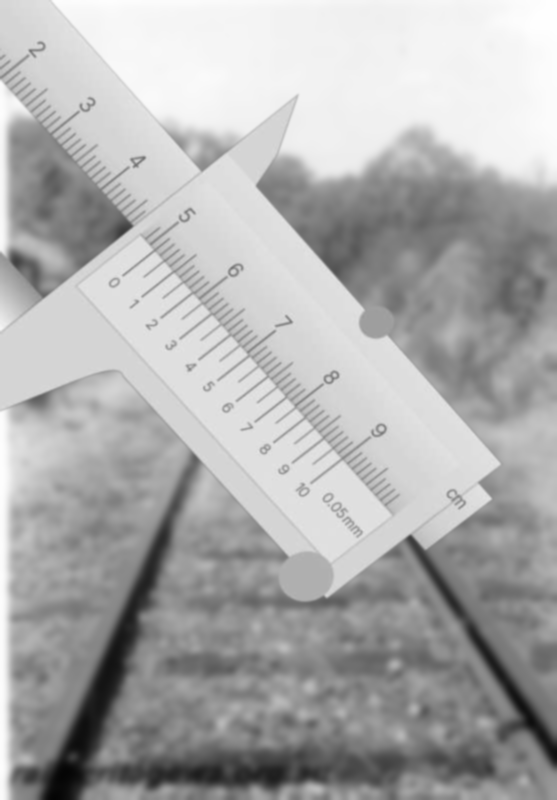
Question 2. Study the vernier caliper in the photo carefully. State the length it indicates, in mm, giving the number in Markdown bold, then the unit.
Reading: **51.0** mm
